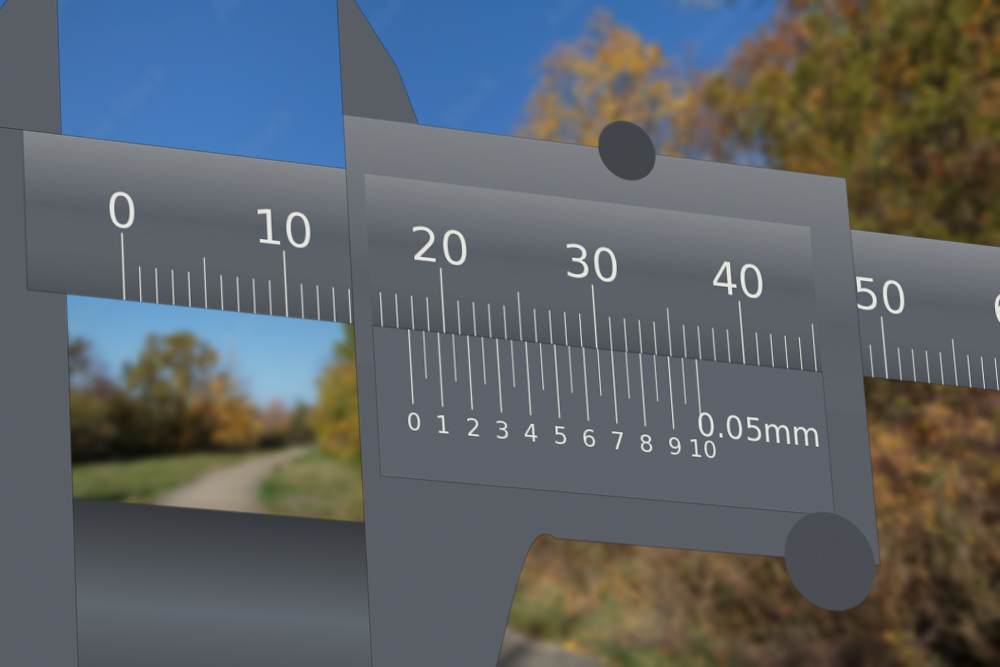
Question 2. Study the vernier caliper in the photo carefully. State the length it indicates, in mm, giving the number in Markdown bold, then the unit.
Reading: **17.7** mm
